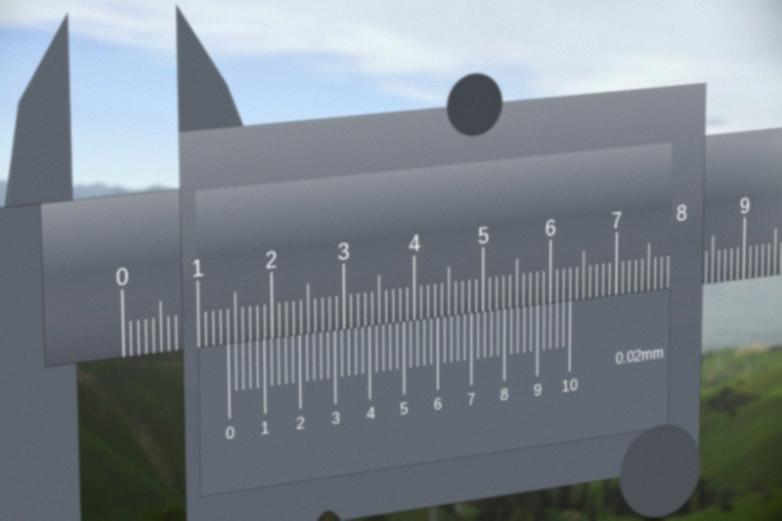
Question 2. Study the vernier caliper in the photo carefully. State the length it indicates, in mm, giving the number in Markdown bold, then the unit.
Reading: **14.0** mm
